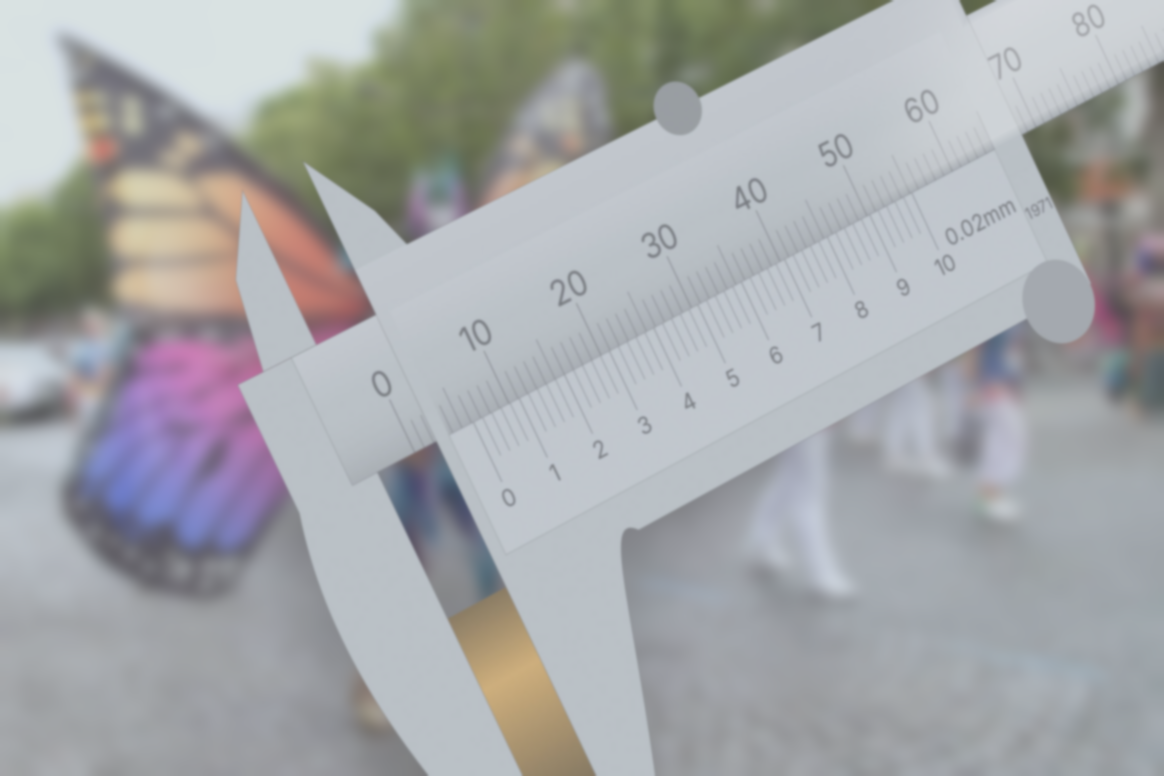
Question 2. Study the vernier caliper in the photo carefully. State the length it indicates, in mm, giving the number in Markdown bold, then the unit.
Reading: **6.2** mm
